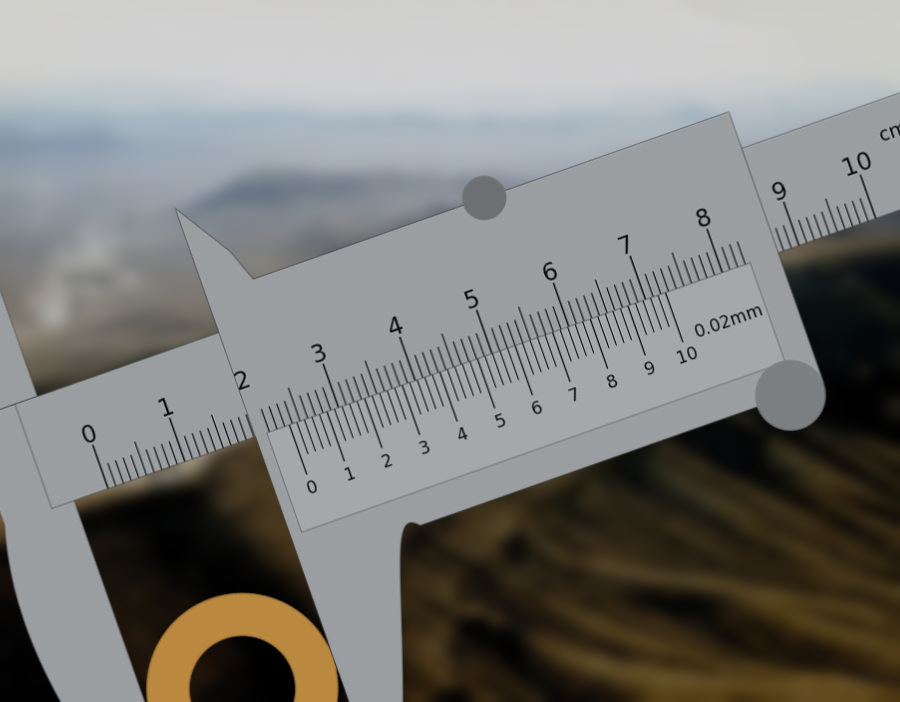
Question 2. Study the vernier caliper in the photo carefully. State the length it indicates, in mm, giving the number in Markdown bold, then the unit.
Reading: **23.6** mm
